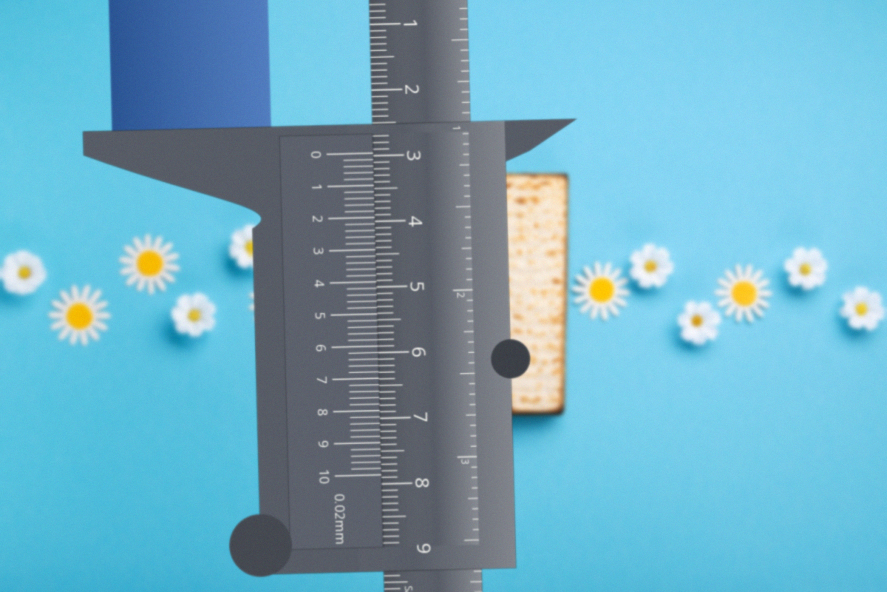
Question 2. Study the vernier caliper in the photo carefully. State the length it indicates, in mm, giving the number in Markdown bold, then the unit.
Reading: **29.6** mm
